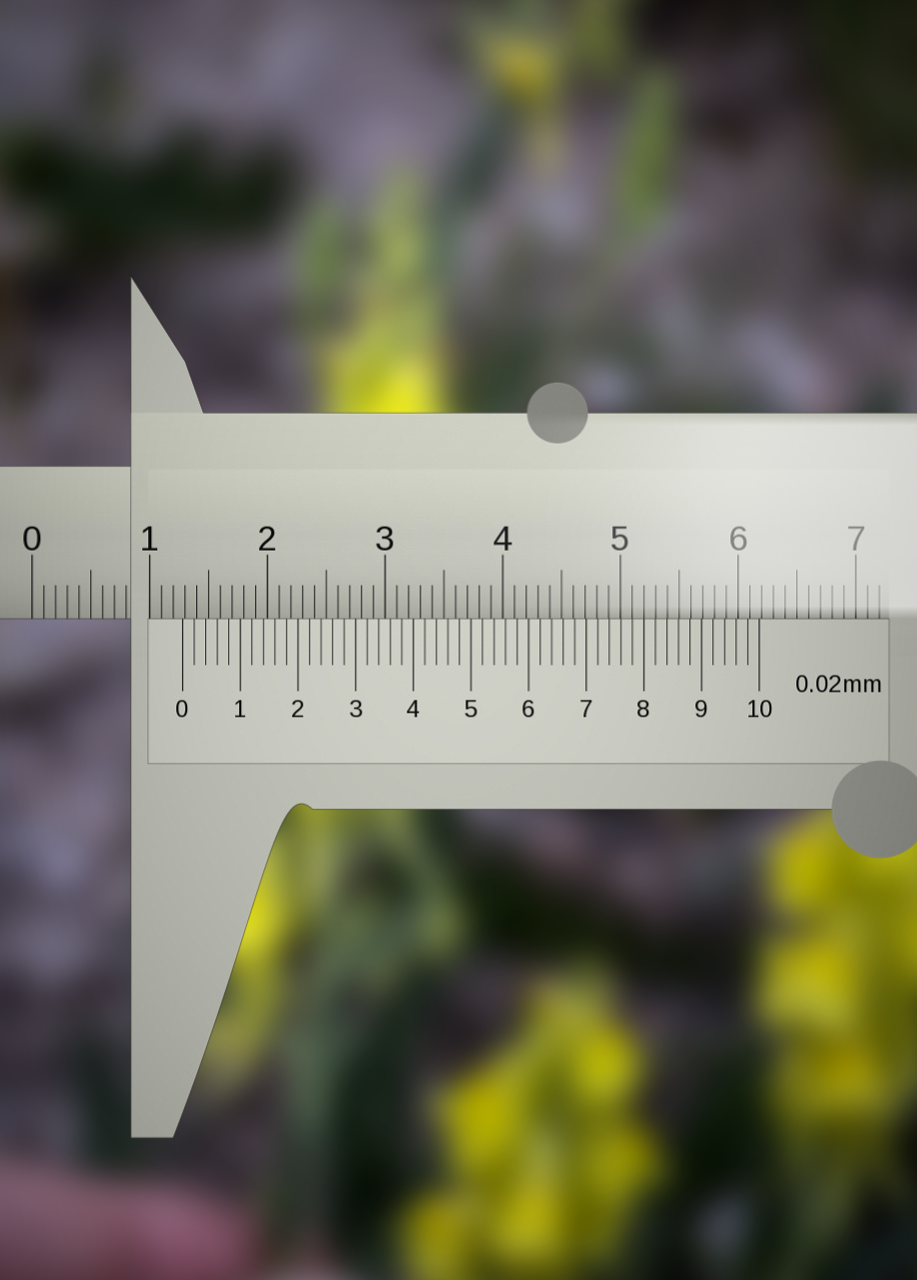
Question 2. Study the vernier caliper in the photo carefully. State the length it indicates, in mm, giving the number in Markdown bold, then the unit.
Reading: **12.8** mm
